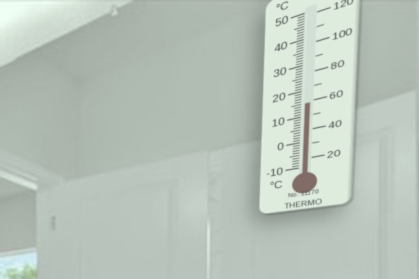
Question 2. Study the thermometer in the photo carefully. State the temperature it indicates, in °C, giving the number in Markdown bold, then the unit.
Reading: **15** °C
